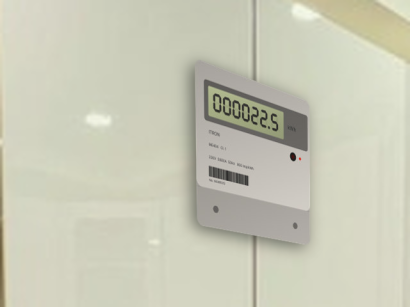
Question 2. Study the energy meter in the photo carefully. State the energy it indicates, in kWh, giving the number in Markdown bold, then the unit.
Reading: **22.5** kWh
